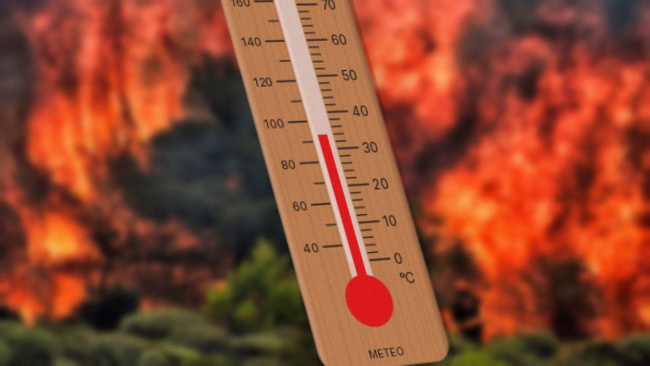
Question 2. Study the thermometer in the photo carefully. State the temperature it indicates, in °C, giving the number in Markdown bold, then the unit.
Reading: **34** °C
